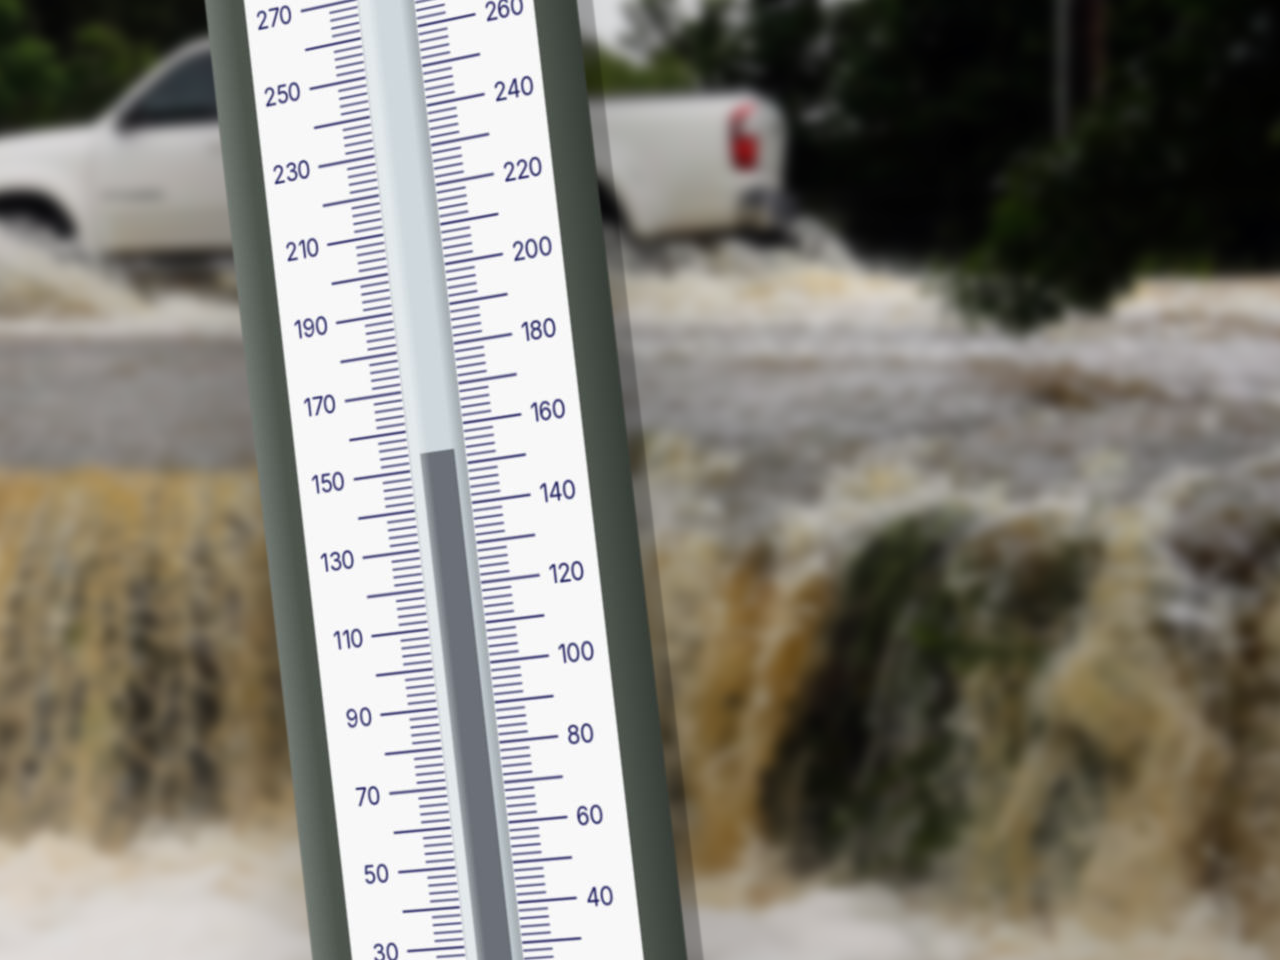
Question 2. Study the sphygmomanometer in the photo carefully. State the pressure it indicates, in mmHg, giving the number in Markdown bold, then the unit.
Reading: **154** mmHg
